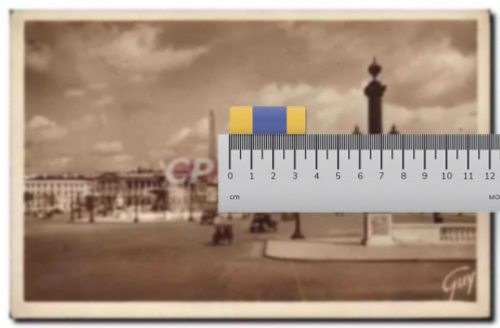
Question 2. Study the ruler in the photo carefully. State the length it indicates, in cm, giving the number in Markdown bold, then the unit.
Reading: **3.5** cm
